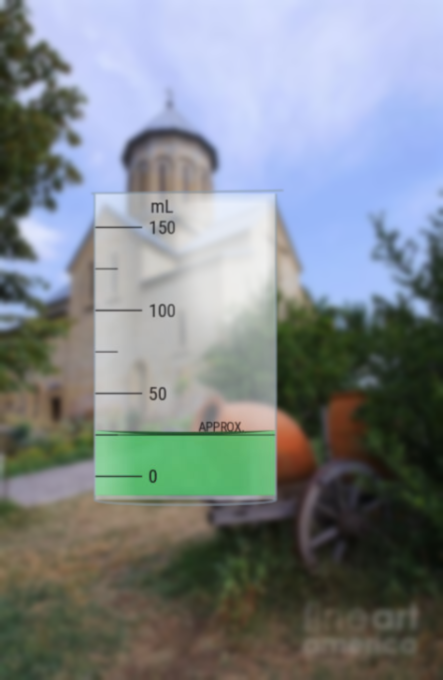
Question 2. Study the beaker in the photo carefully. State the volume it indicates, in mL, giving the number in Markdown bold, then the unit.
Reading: **25** mL
